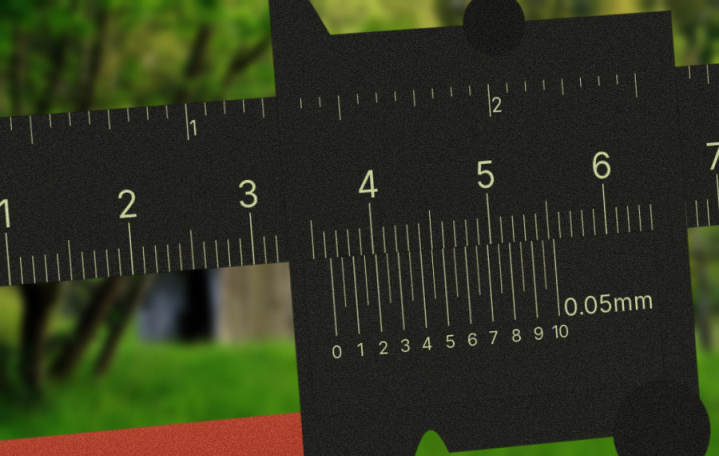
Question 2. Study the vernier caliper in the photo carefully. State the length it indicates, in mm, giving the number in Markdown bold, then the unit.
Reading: **36.4** mm
